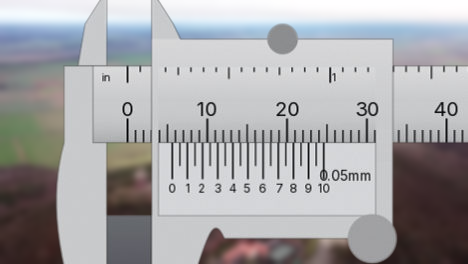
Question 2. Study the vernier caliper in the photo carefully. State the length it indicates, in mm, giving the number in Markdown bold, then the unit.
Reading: **5.6** mm
